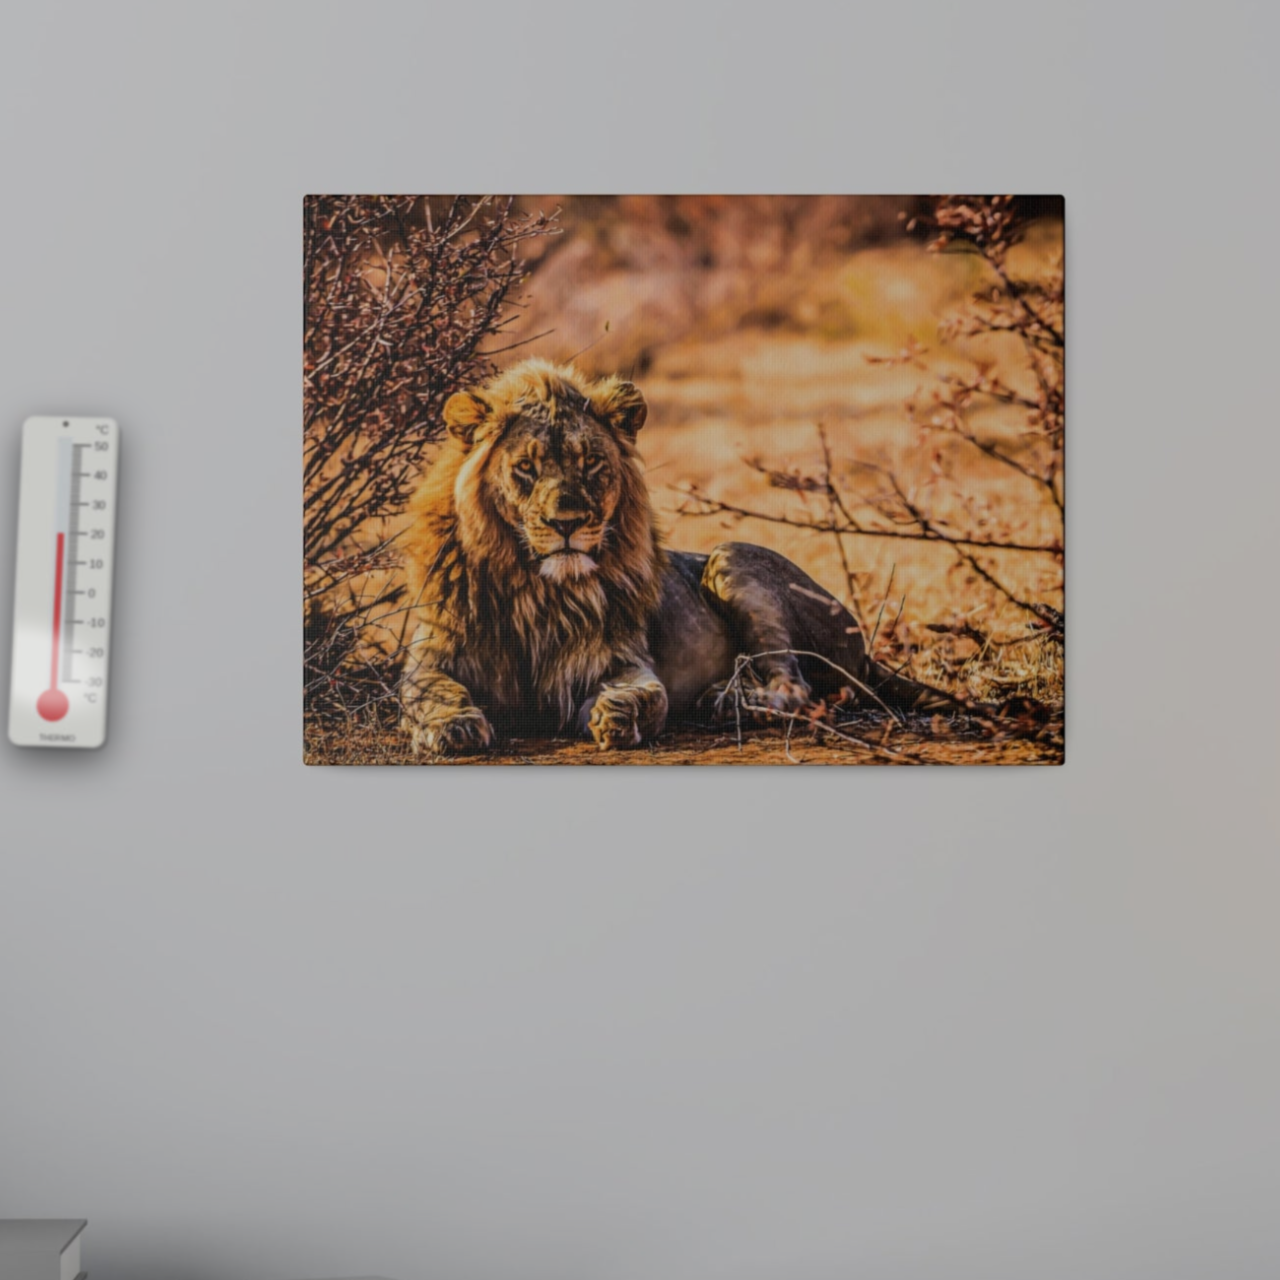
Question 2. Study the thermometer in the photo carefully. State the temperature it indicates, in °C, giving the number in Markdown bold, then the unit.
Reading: **20** °C
